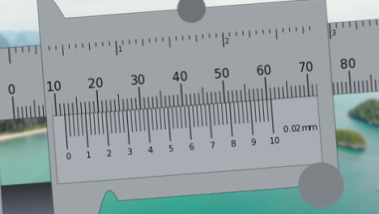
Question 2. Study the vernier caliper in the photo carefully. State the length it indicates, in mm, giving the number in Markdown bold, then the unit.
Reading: **12.0** mm
